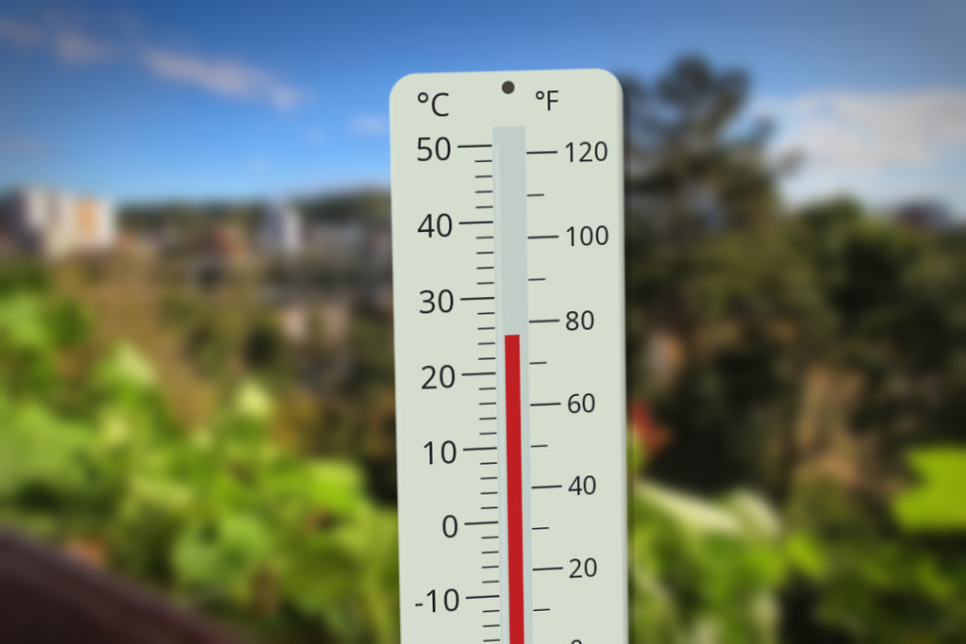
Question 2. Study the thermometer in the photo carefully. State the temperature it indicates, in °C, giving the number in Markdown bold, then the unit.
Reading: **25** °C
